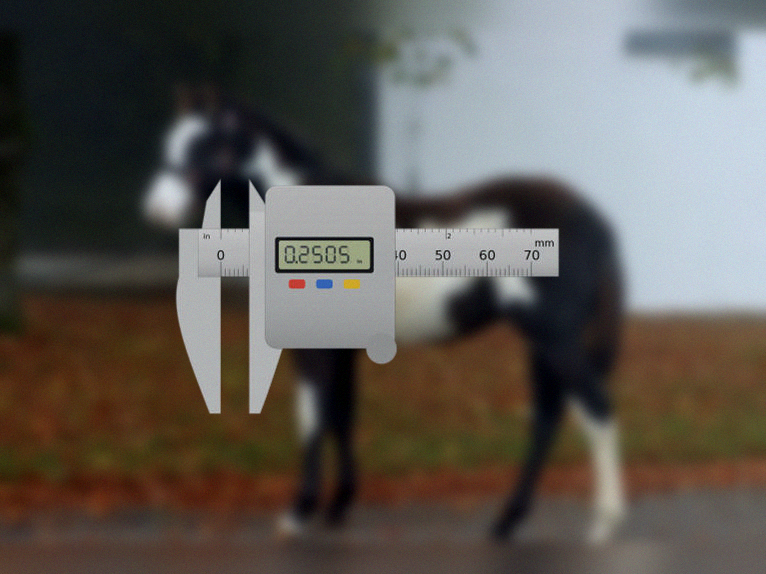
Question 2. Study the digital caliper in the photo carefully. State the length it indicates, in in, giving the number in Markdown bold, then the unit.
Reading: **0.2505** in
